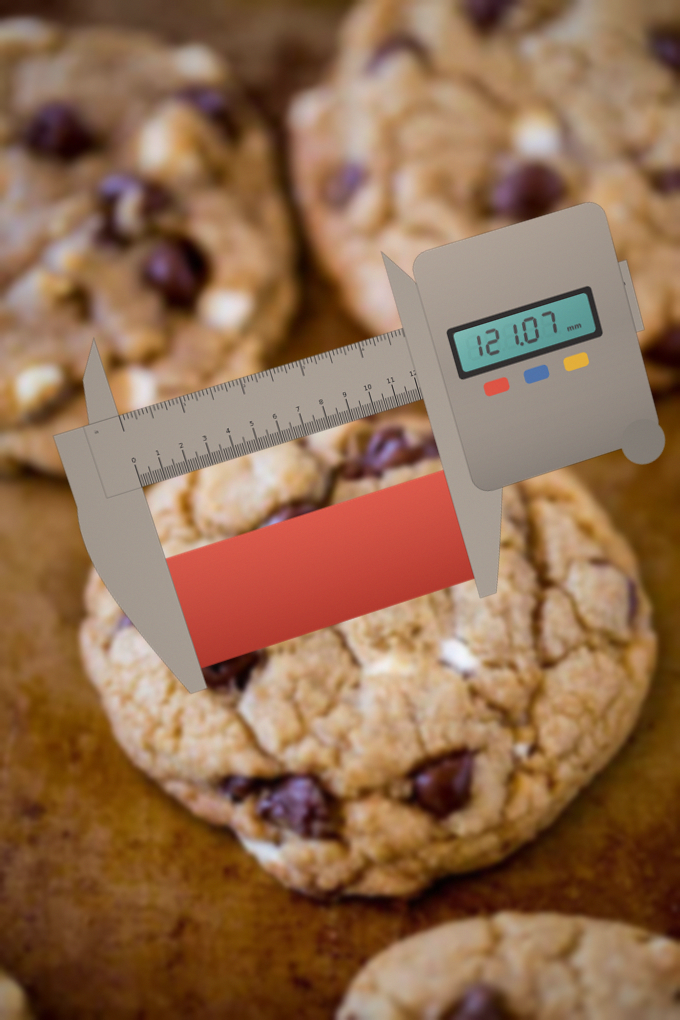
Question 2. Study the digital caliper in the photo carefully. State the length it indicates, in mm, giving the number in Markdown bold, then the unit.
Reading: **121.07** mm
